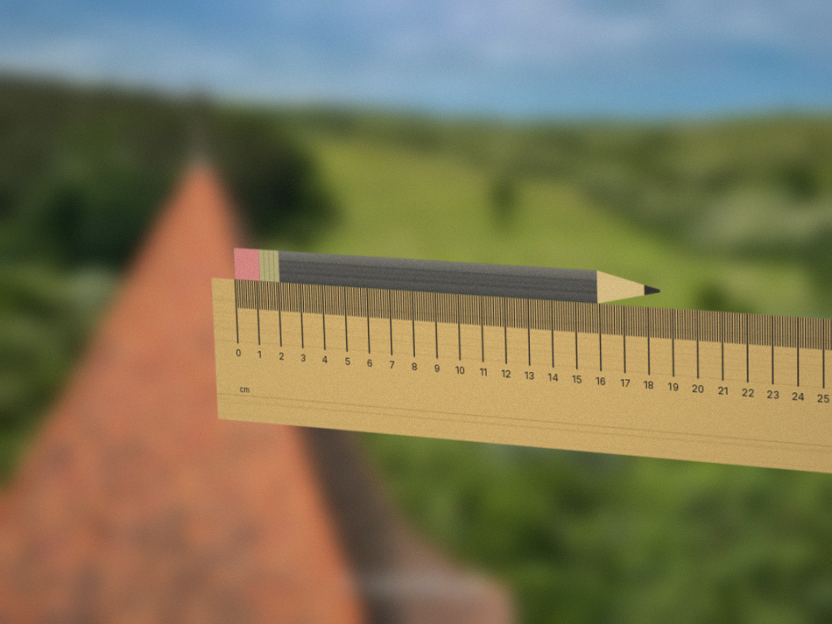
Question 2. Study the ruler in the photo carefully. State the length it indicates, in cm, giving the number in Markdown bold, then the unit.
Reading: **18.5** cm
